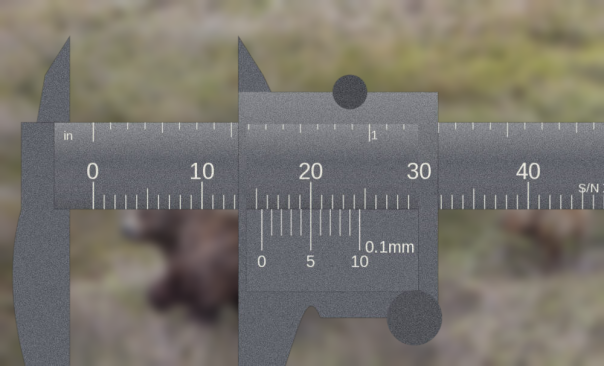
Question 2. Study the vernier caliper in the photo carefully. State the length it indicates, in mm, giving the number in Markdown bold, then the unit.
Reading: **15.5** mm
